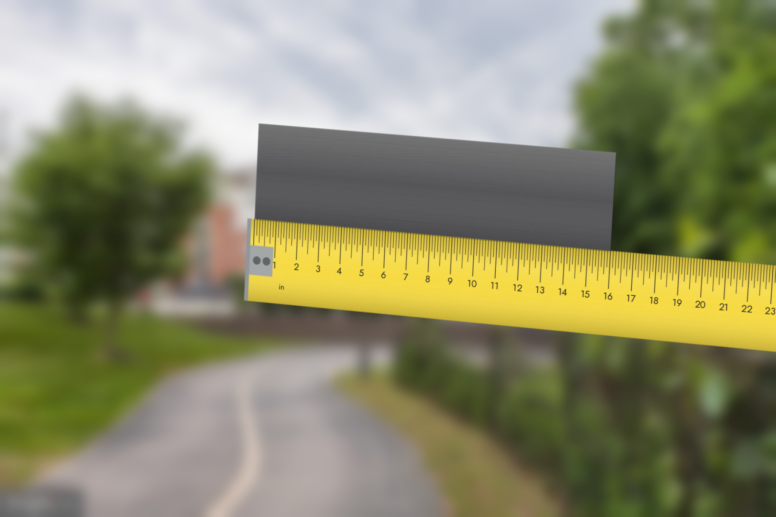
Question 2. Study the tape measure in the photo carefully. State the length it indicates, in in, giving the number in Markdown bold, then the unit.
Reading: **16** in
